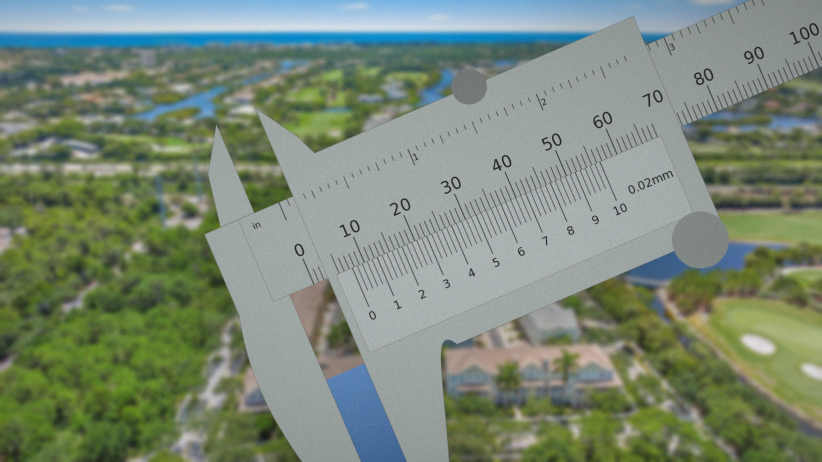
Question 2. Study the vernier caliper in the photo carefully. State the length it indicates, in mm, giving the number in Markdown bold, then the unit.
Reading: **7.6** mm
